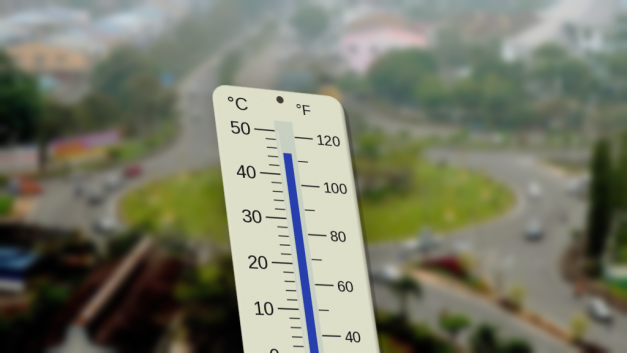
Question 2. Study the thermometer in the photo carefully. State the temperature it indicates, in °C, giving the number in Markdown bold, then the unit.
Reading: **45** °C
